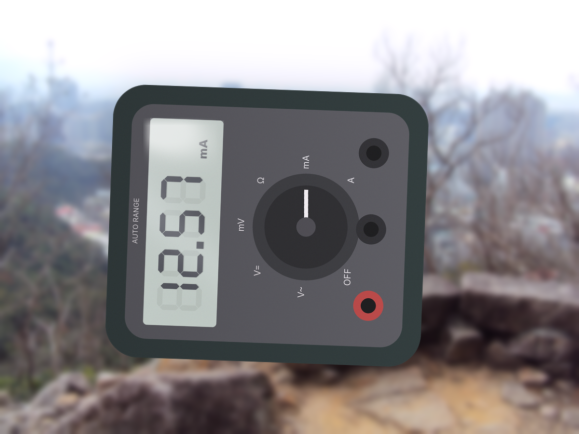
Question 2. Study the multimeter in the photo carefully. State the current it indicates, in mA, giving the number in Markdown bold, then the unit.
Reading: **12.57** mA
